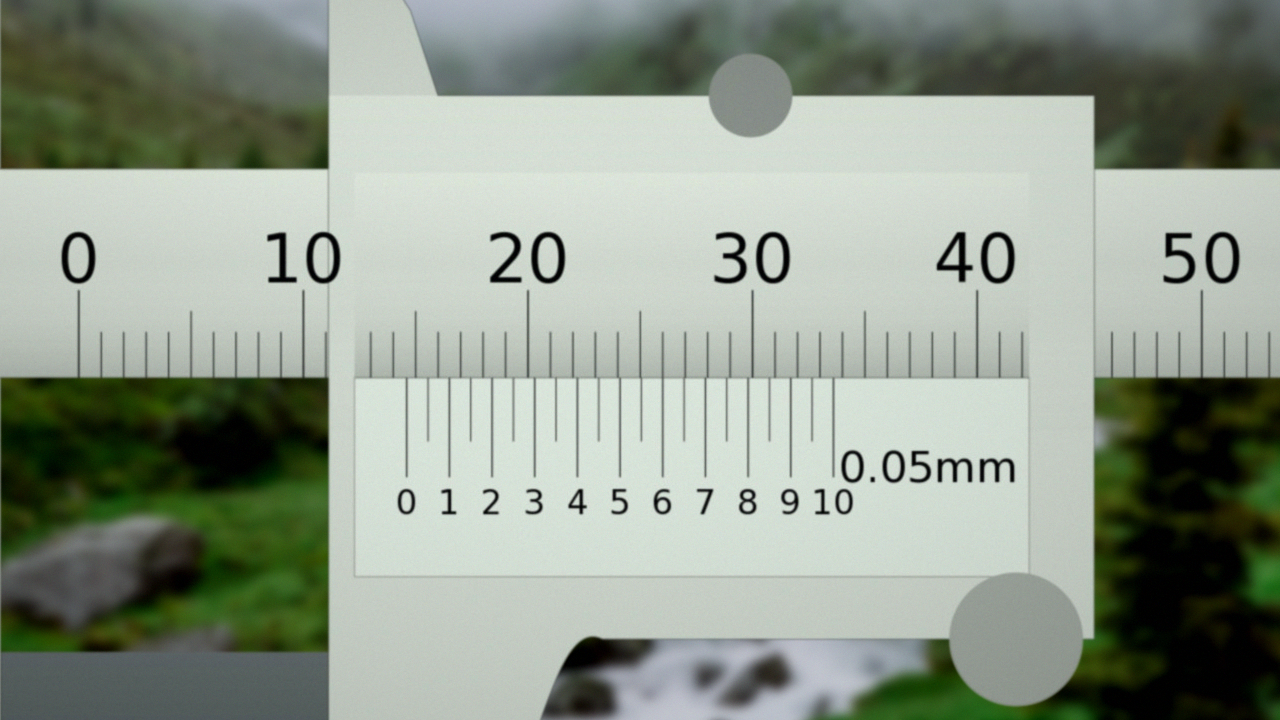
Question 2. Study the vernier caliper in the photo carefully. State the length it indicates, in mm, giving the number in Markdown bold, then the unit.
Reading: **14.6** mm
